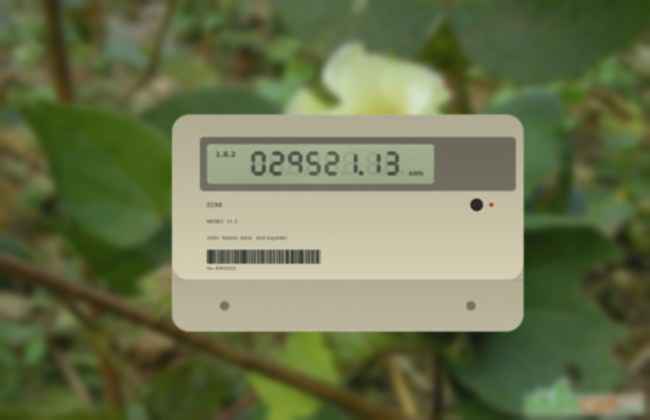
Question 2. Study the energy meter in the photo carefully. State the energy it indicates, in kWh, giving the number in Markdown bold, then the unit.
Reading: **29521.13** kWh
